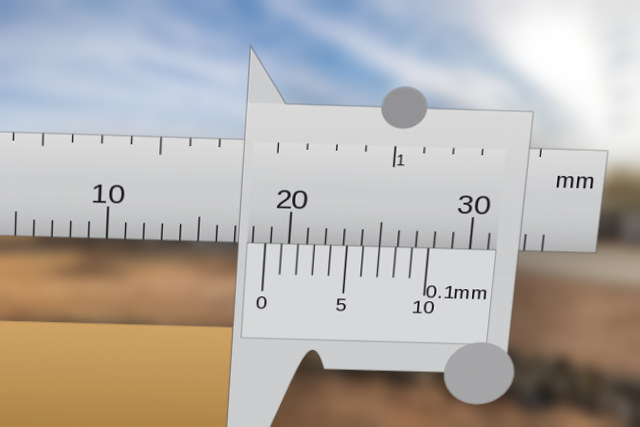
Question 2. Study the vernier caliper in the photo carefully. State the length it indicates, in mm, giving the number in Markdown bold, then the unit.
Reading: **18.7** mm
